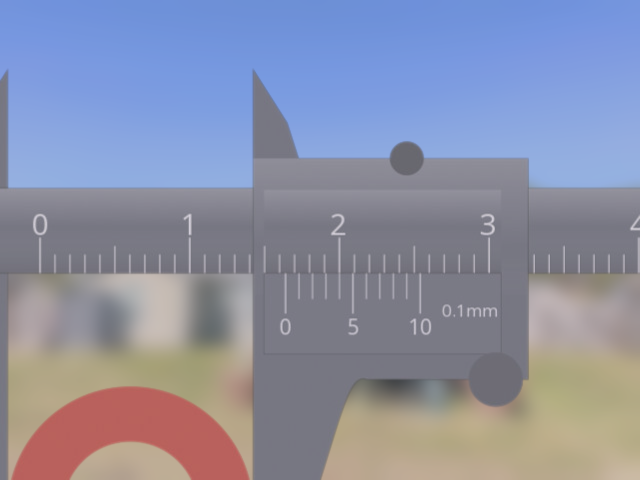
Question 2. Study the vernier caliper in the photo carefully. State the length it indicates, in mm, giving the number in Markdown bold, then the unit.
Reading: **16.4** mm
